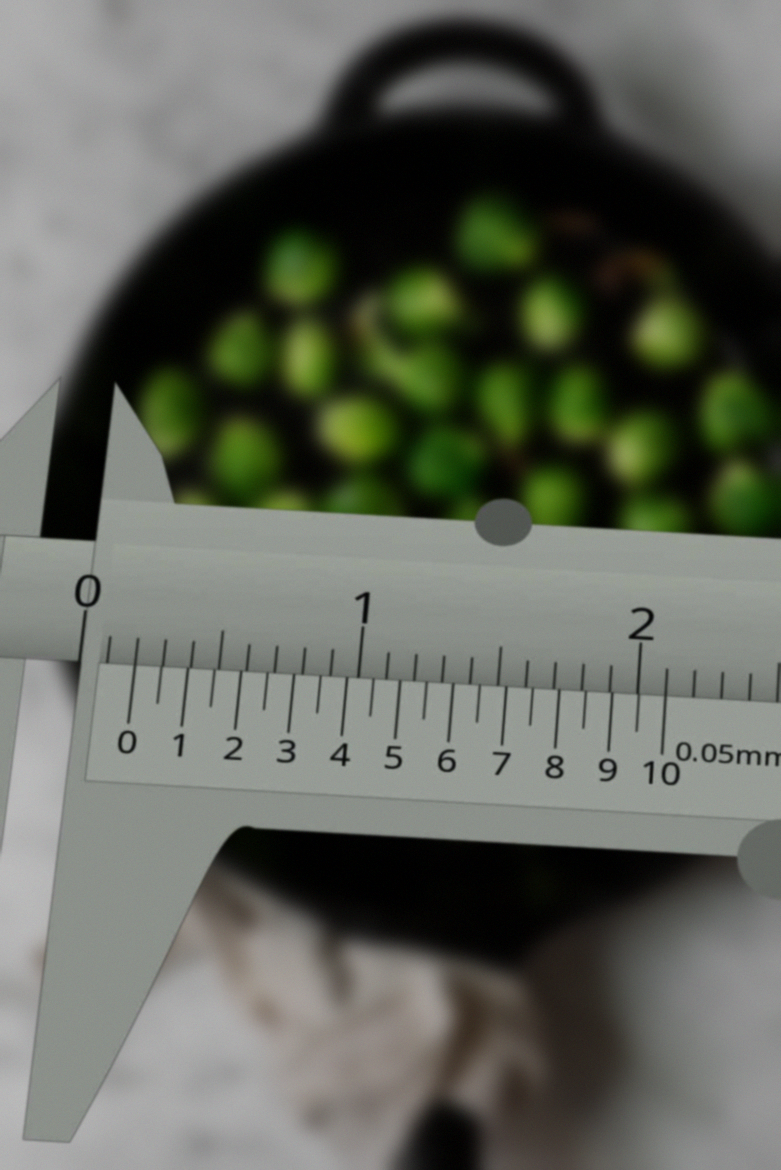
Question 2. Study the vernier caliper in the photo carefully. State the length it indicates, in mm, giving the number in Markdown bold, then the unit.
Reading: **2.0** mm
